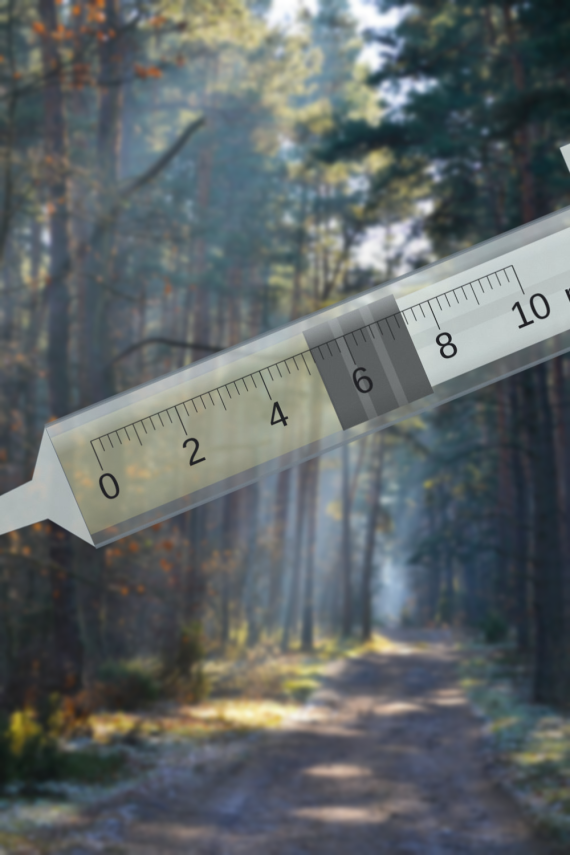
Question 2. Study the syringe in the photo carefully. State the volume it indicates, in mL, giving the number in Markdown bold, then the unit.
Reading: **5.2** mL
